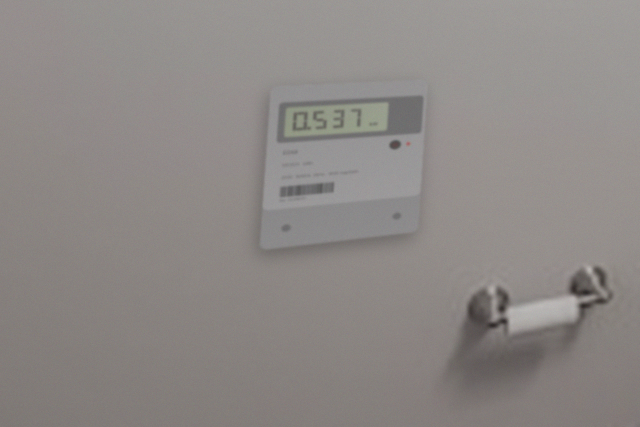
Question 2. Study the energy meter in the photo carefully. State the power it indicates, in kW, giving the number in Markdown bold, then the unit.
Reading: **0.537** kW
